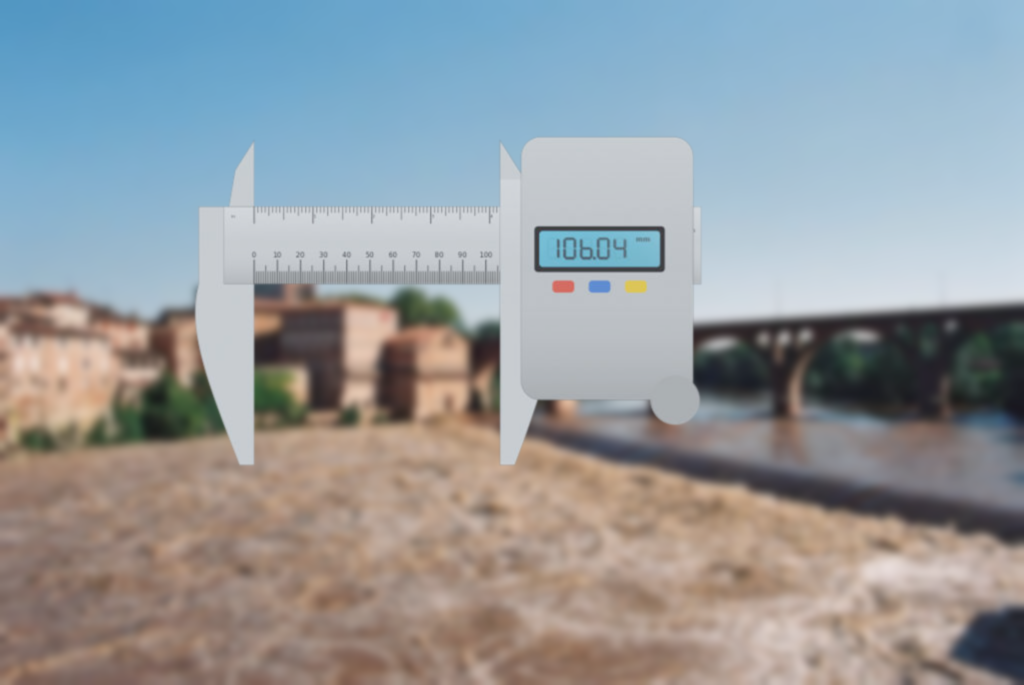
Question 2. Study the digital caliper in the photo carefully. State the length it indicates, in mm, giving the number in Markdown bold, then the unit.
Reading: **106.04** mm
